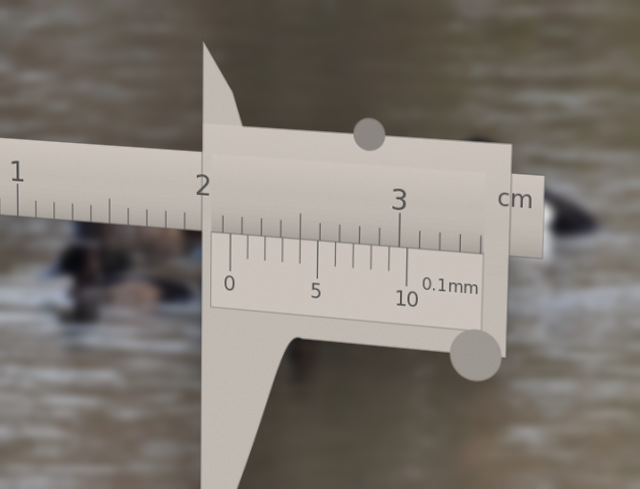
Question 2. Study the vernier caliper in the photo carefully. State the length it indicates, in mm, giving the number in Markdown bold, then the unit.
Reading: **21.4** mm
